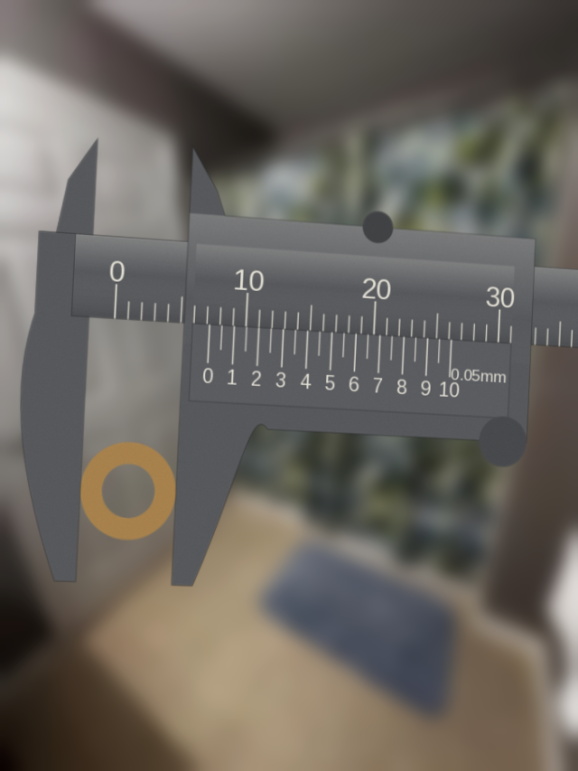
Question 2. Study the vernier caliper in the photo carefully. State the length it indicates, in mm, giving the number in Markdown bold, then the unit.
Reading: **7.2** mm
